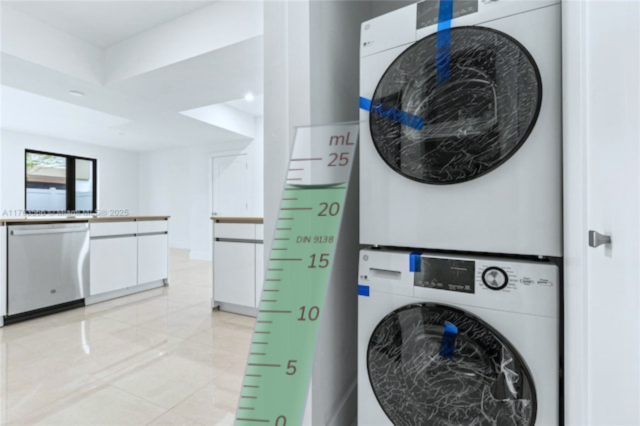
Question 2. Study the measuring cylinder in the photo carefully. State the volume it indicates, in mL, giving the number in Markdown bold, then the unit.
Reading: **22** mL
